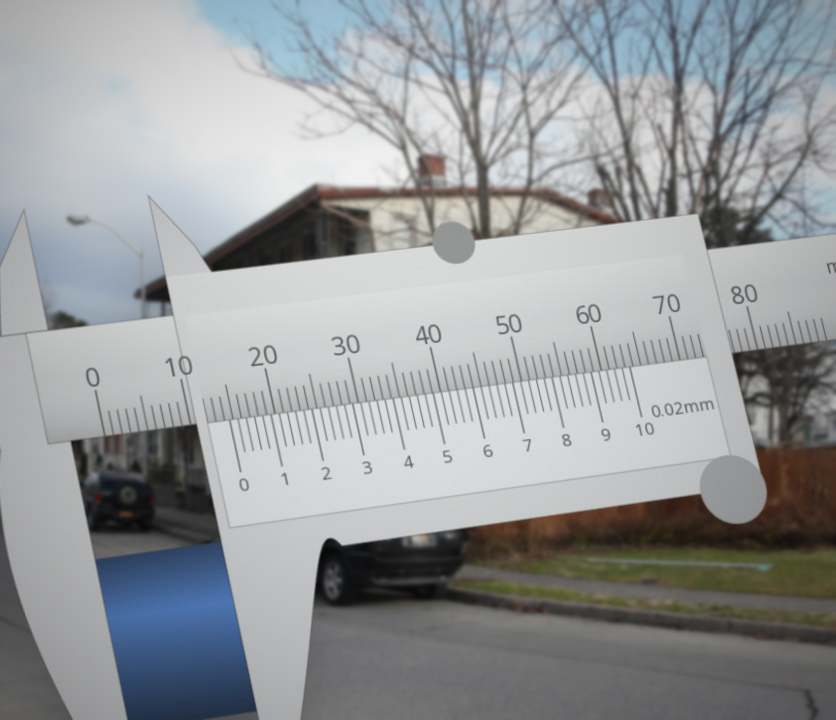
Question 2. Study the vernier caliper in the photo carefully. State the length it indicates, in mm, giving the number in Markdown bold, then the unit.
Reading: **14.6** mm
